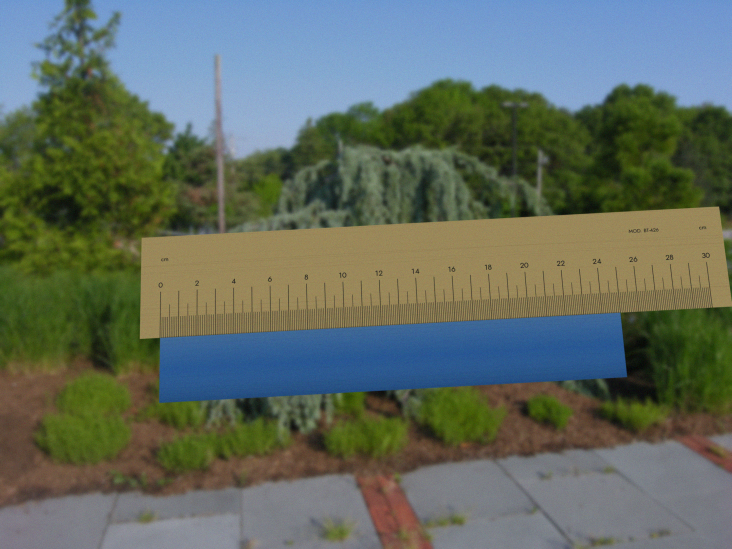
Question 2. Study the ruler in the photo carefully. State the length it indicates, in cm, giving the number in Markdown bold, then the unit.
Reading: **25** cm
